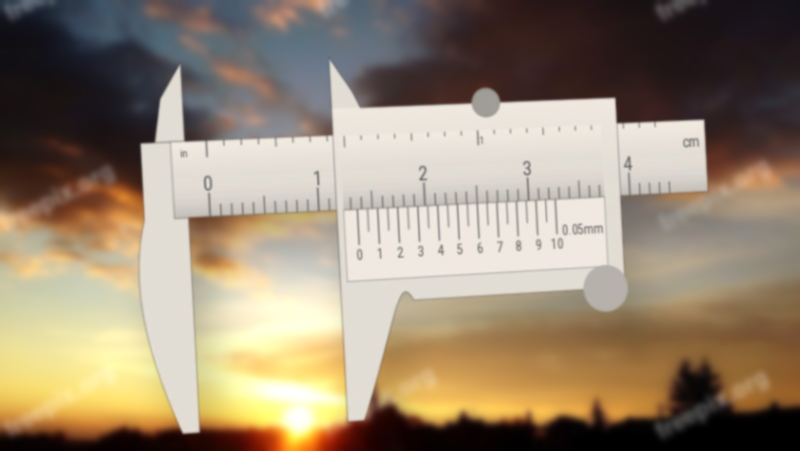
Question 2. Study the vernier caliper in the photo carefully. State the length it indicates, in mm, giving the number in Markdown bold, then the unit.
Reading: **13.6** mm
